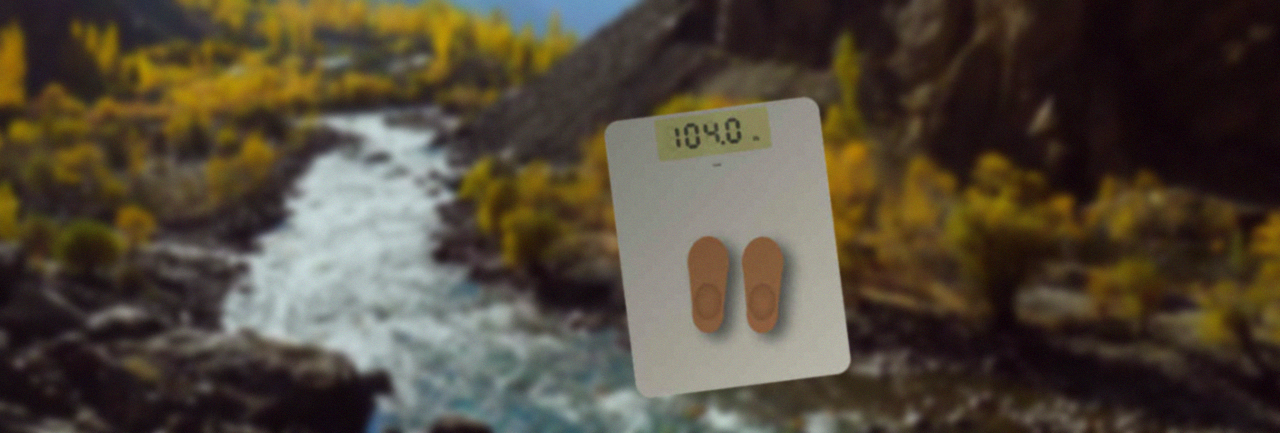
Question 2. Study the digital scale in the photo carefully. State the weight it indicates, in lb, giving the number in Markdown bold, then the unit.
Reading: **104.0** lb
